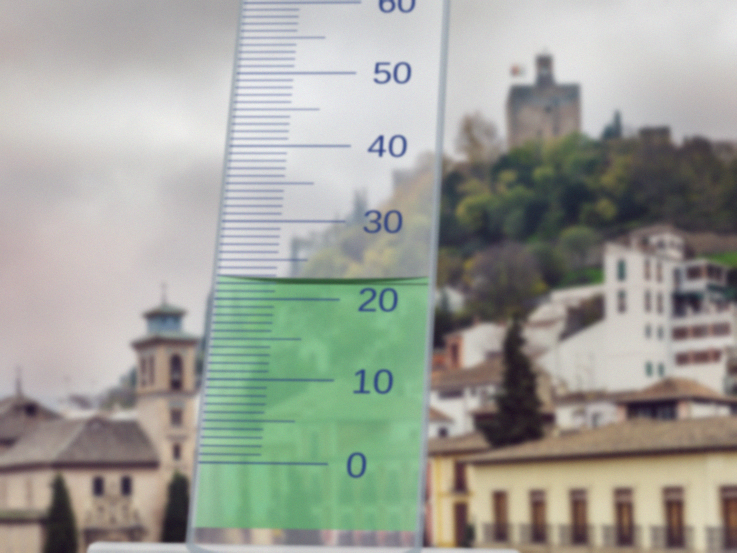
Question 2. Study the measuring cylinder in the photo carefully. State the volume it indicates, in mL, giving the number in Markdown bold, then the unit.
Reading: **22** mL
